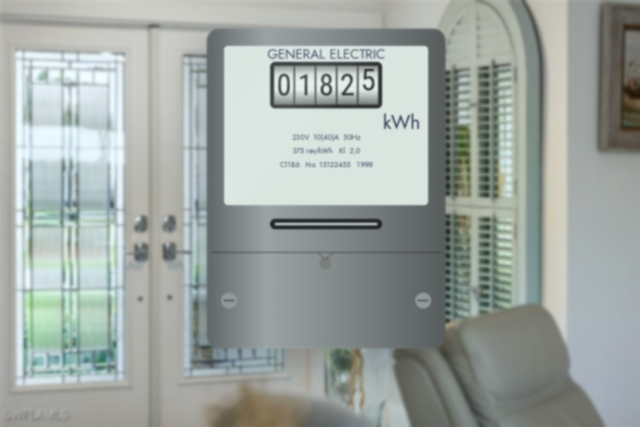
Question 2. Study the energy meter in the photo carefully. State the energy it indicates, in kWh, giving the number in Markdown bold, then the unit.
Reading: **1825** kWh
